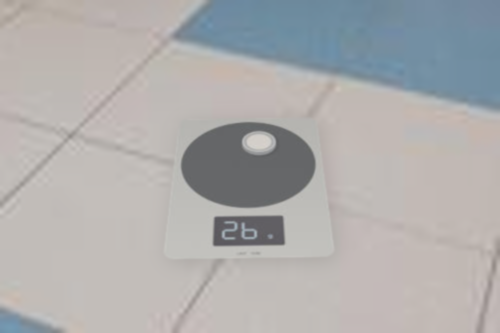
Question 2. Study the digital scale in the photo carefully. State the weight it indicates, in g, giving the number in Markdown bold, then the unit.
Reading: **26** g
